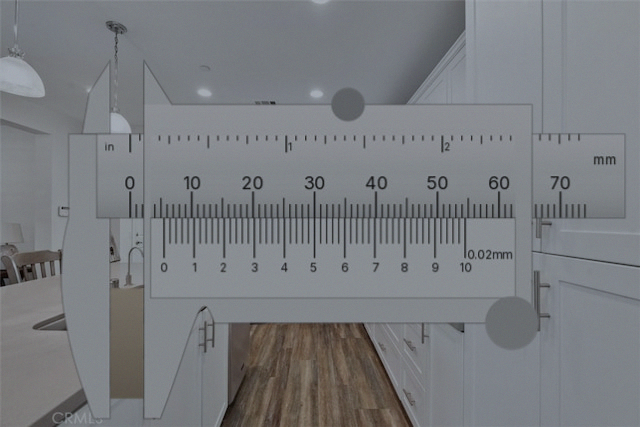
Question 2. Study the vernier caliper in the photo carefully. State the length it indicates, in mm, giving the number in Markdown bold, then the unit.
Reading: **5.5** mm
